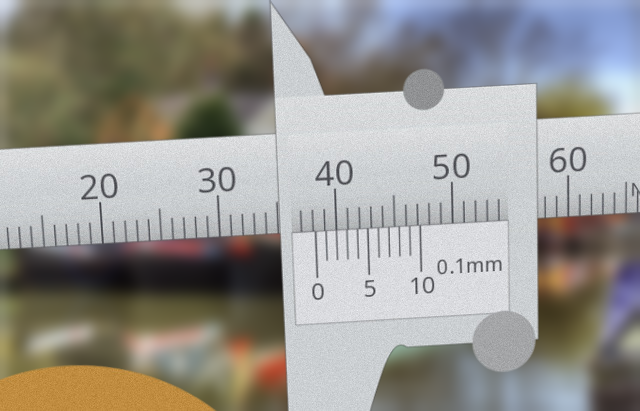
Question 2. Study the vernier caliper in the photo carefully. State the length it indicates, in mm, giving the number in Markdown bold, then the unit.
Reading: **38.2** mm
